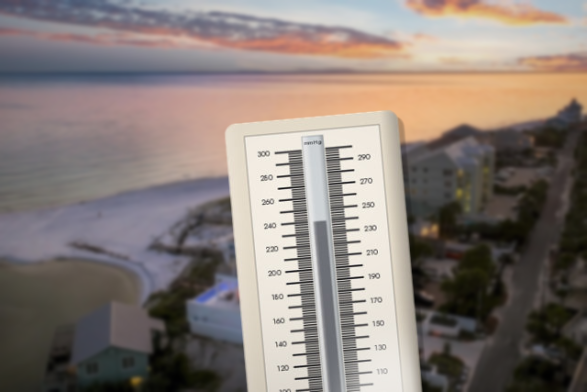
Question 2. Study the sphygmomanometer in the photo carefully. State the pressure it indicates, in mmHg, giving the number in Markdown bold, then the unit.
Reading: **240** mmHg
